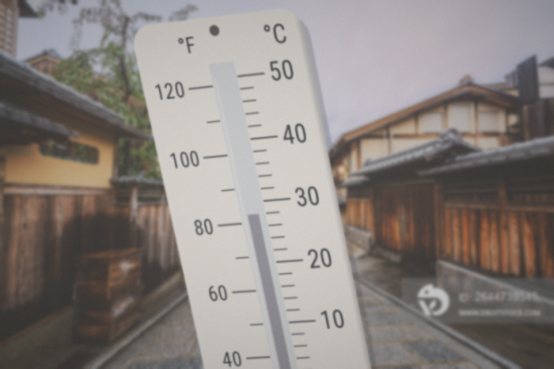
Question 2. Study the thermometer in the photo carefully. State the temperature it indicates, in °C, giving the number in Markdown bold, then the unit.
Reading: **28** °C
